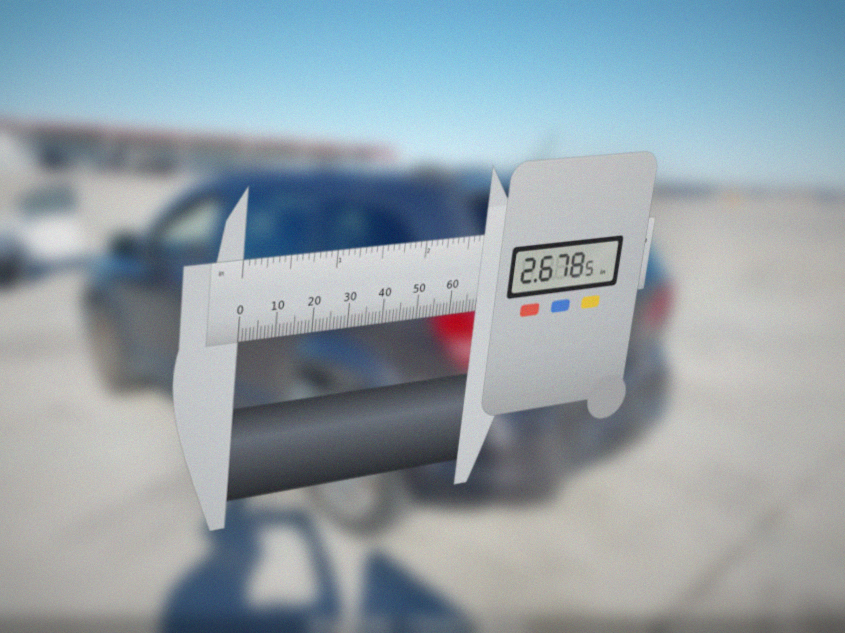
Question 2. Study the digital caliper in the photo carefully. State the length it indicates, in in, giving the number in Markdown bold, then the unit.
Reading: **2.6785** in
